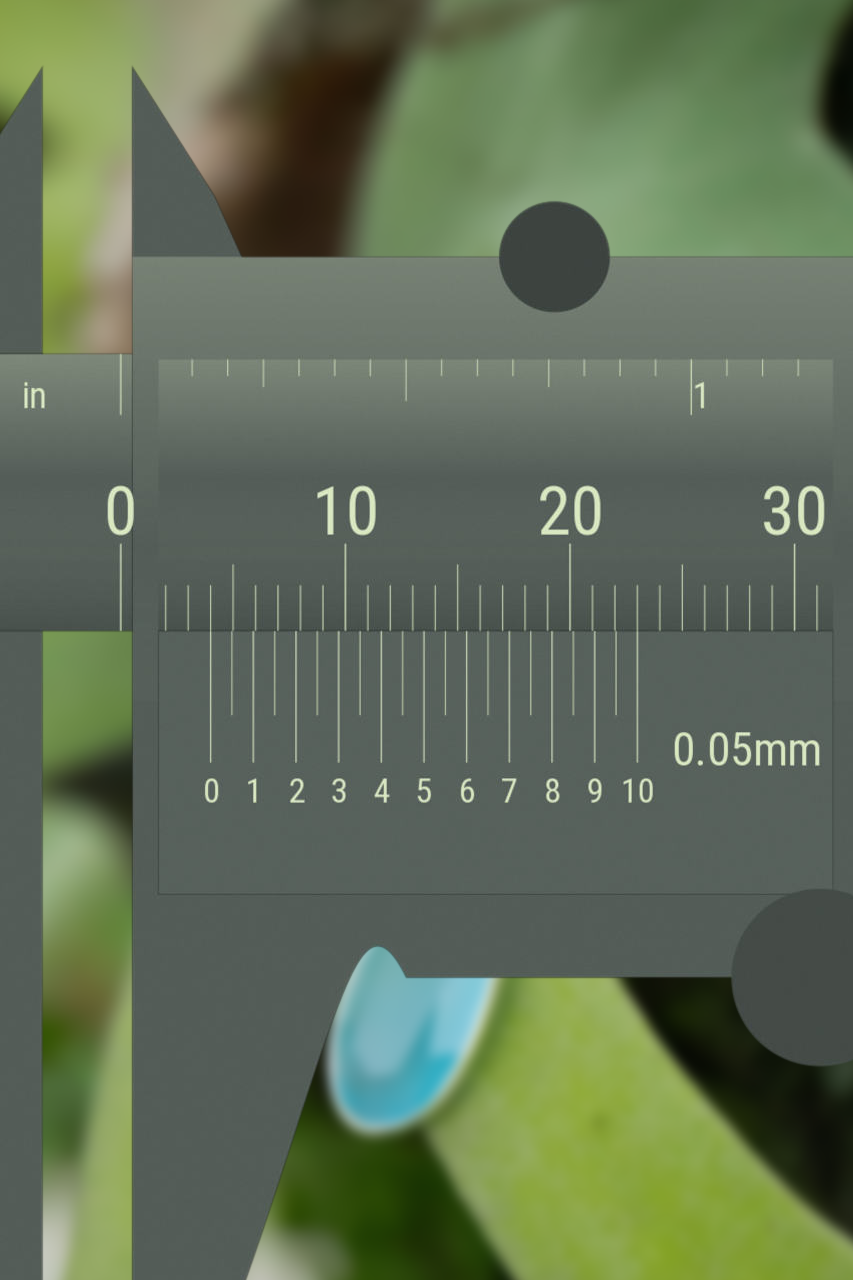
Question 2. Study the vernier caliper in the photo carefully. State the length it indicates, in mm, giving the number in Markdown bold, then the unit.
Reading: **4.0** mm
